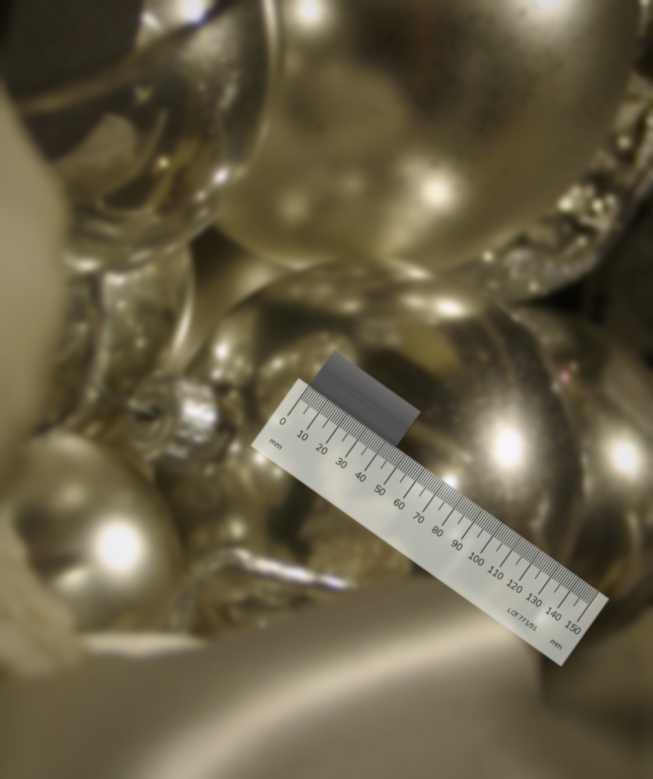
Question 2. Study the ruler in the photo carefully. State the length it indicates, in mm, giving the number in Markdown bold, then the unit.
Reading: **45** mm
